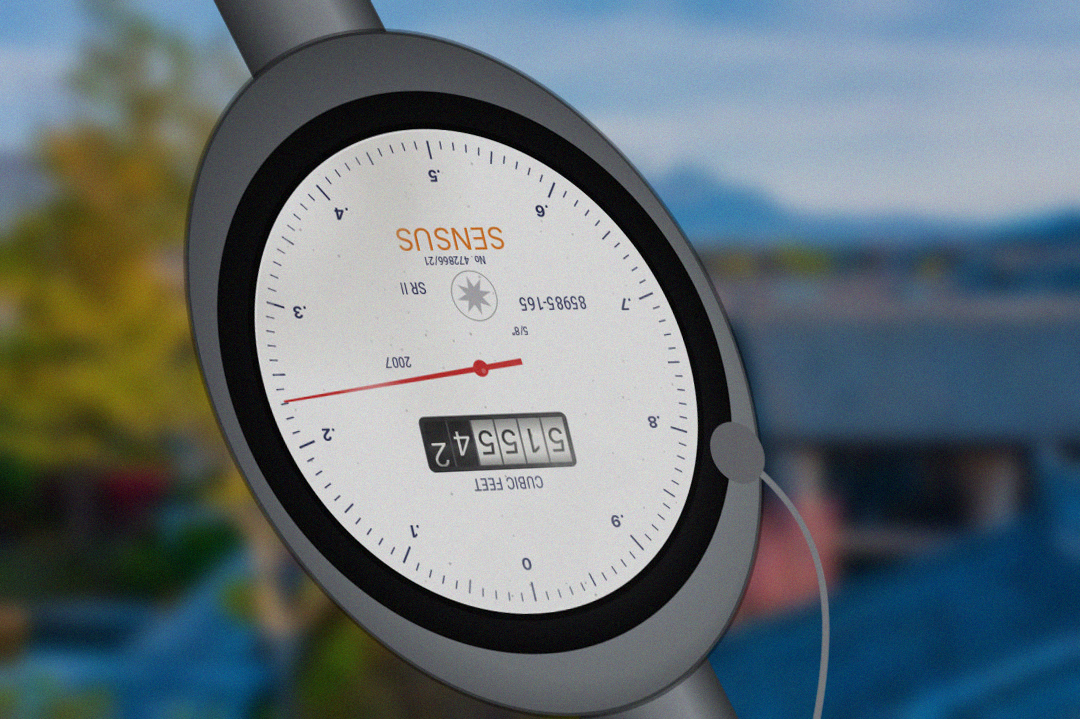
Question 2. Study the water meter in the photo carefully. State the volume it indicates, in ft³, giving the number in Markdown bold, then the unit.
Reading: **515542.23** ft³
